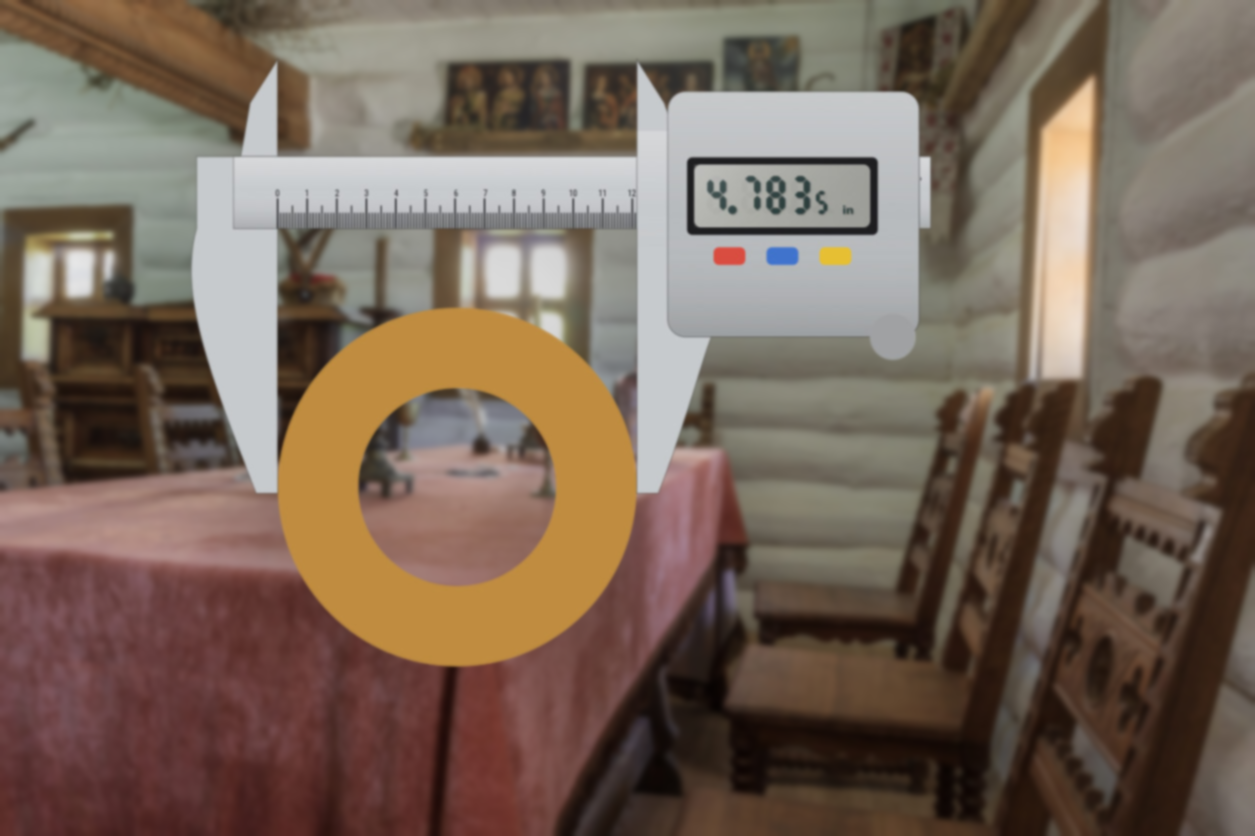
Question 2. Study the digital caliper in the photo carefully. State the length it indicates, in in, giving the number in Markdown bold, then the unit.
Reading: **4.7835** in
